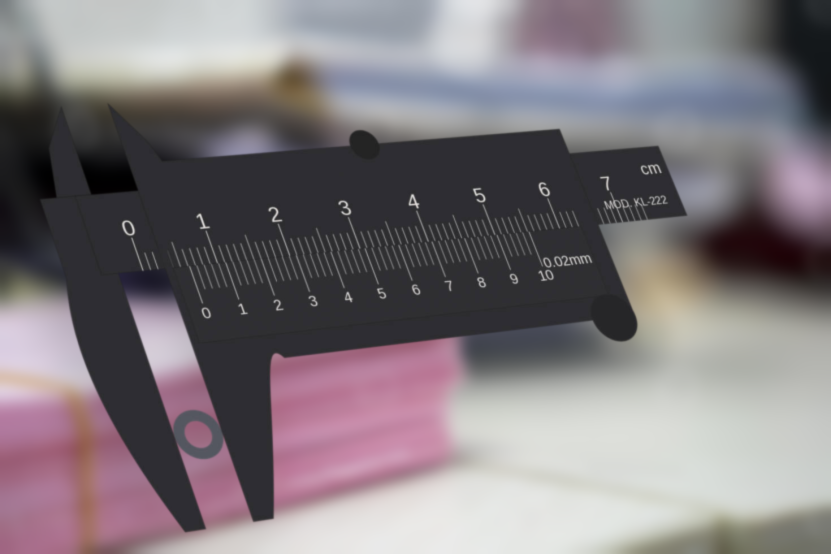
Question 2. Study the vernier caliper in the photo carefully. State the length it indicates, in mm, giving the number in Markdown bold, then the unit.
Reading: **6.2** mm
